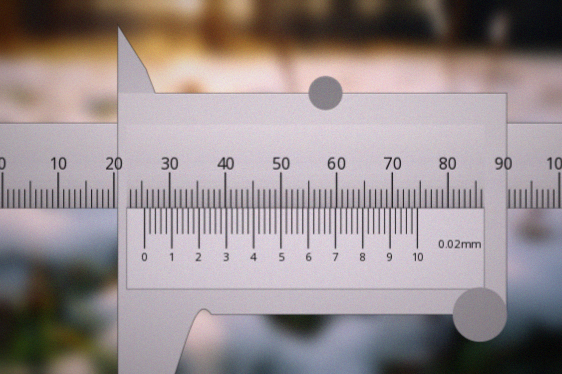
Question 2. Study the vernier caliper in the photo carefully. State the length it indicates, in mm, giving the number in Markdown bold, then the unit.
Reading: **25.5** mm
